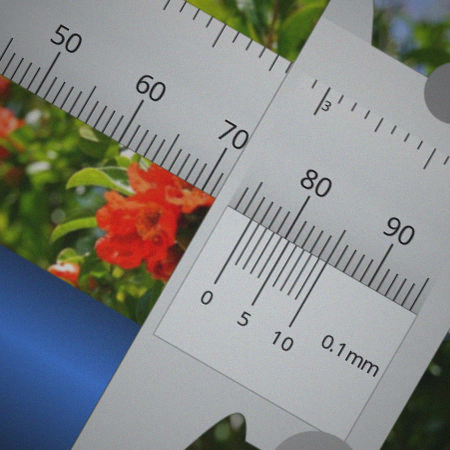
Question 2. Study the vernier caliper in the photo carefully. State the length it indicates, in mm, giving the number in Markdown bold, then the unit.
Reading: **76.0** mm
